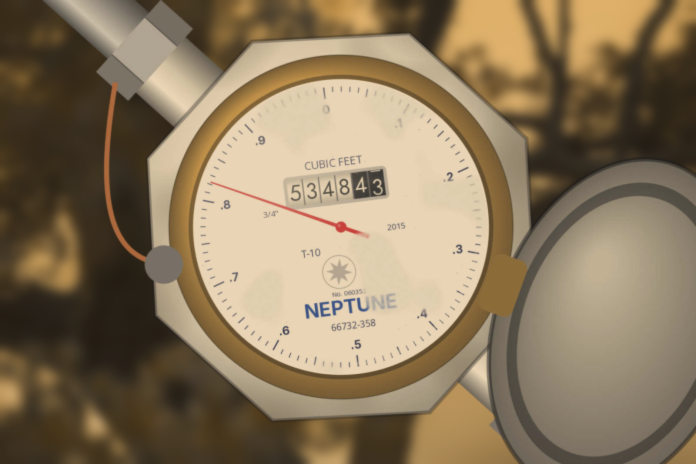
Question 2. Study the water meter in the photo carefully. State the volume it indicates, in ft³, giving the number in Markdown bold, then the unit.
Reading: **534842.82** ft³
